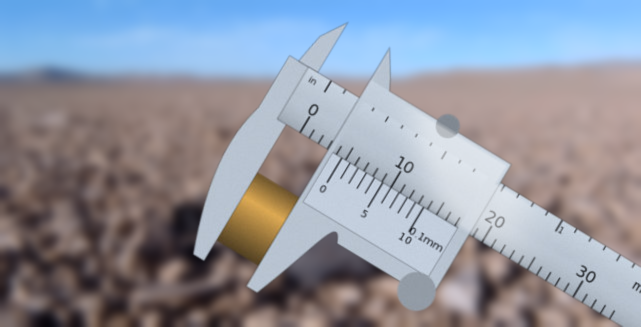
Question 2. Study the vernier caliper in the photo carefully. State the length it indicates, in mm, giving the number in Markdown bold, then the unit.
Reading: **4.6** mm
